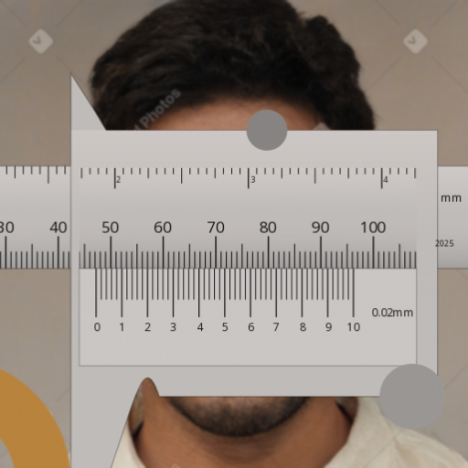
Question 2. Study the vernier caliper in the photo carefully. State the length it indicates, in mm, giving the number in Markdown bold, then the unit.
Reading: **47.2** mm
